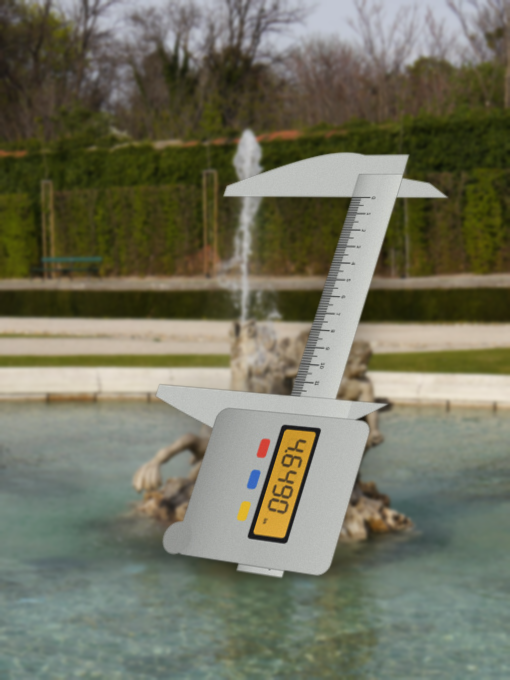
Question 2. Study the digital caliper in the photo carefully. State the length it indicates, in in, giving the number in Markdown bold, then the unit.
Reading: **4.6490** in
